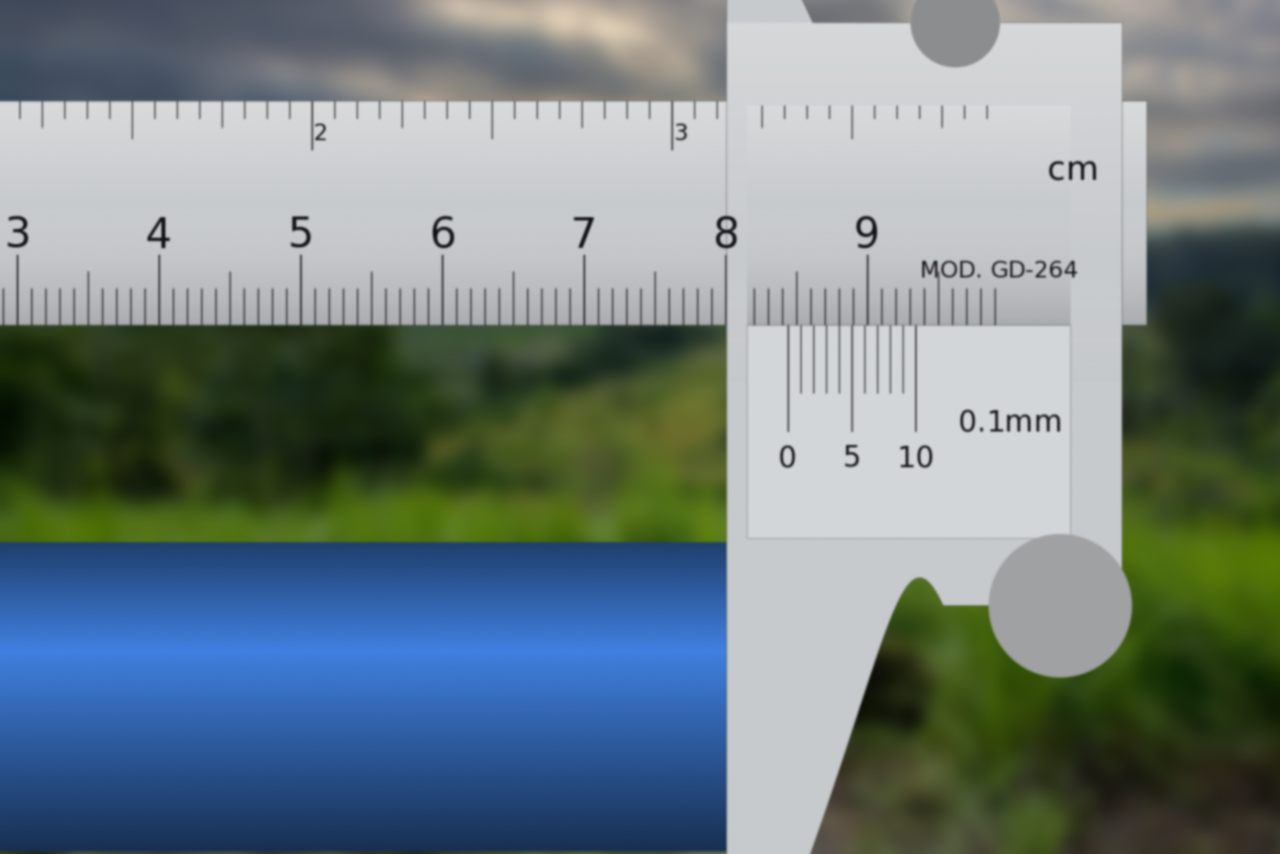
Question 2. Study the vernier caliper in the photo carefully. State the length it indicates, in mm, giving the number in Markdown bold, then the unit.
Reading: **84.4** mm
